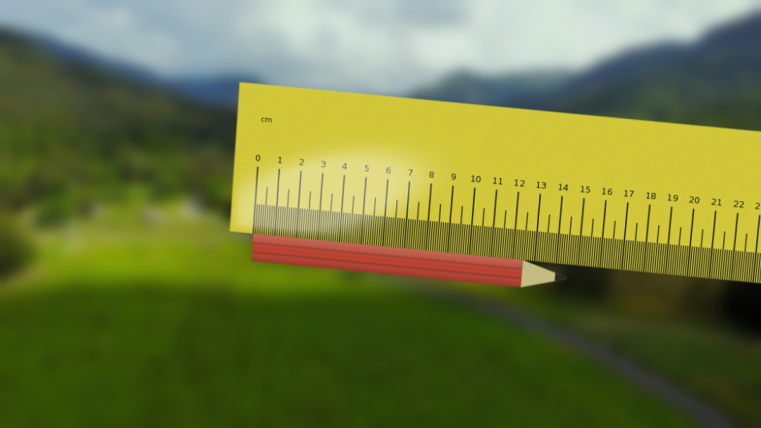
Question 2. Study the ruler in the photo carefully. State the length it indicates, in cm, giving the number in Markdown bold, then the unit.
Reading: **14.5** cm
